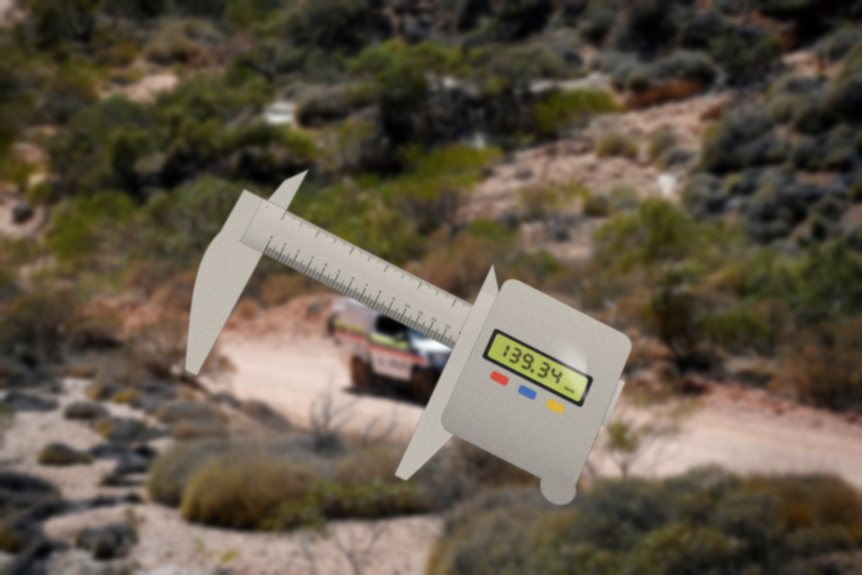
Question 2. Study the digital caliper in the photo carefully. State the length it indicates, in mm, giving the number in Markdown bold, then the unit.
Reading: **139.34** mm
